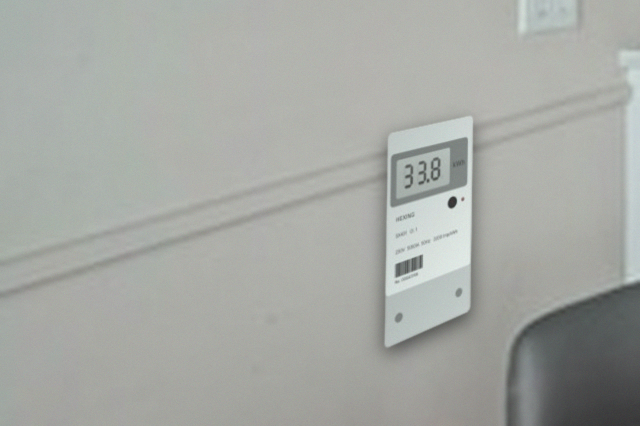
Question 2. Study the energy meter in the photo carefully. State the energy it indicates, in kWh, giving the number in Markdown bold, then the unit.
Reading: **33.8** kWh
